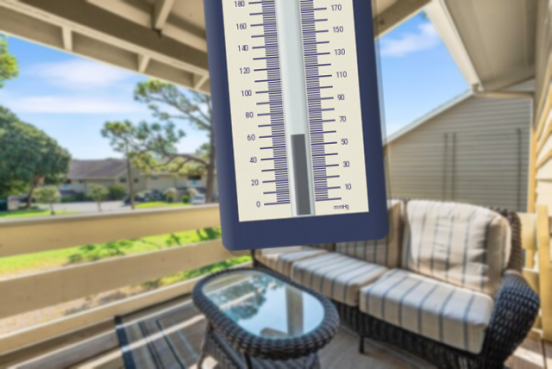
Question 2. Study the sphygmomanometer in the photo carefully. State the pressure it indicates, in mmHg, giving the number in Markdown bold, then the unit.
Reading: **60** mmHg
